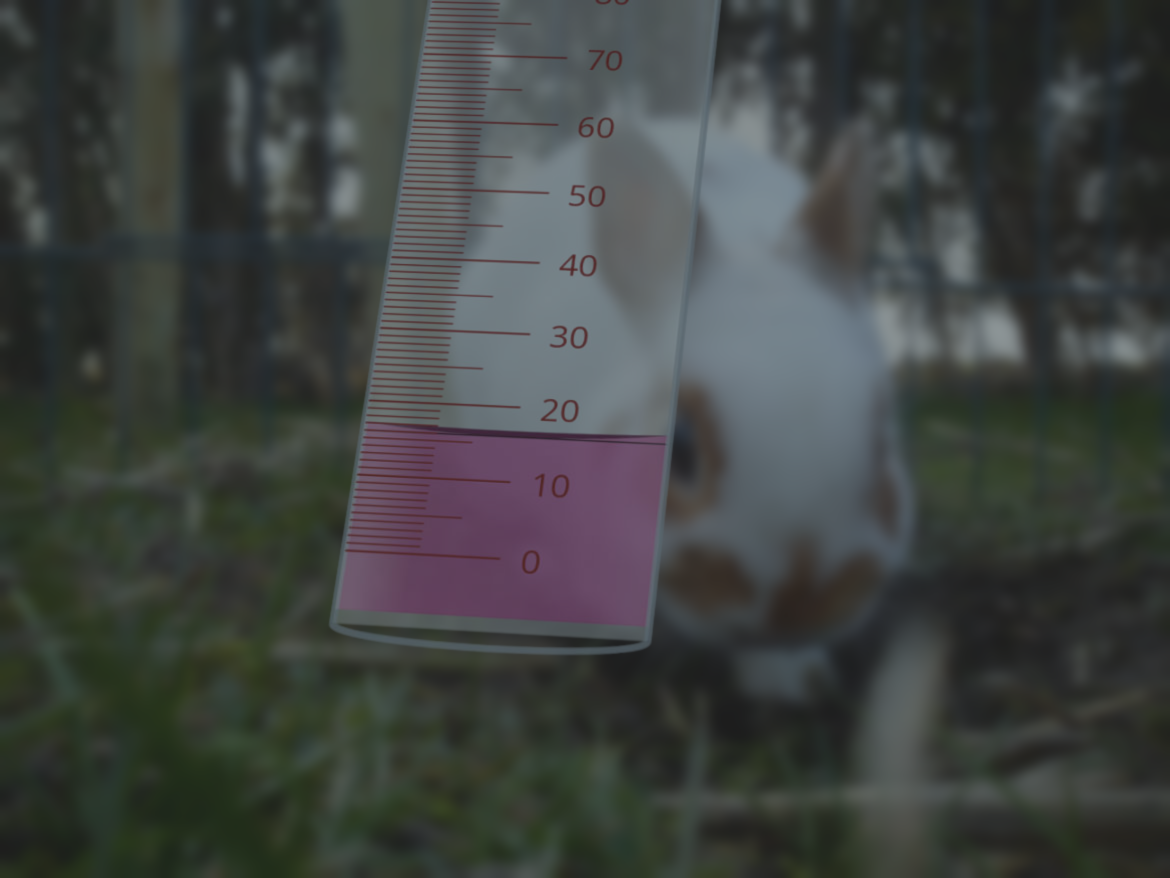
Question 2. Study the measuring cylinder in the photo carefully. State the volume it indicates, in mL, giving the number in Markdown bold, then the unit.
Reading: **16** mL
